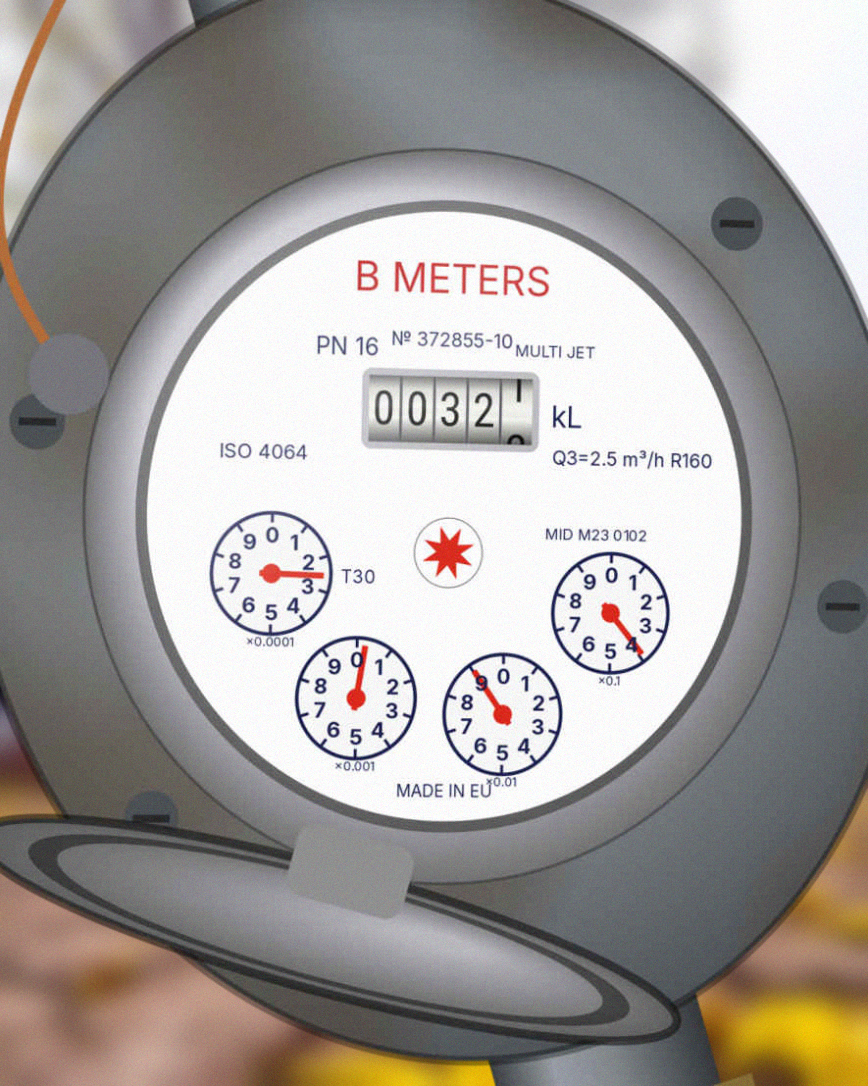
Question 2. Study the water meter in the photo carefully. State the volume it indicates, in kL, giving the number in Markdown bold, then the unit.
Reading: **321.3902** kL
